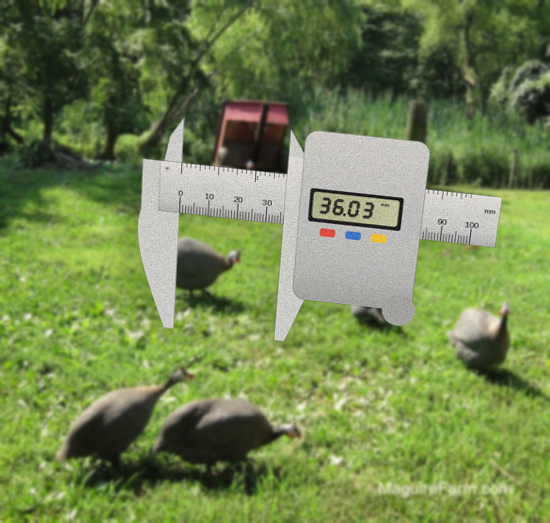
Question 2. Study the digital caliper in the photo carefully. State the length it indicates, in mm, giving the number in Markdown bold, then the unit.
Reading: **36.03** mm
